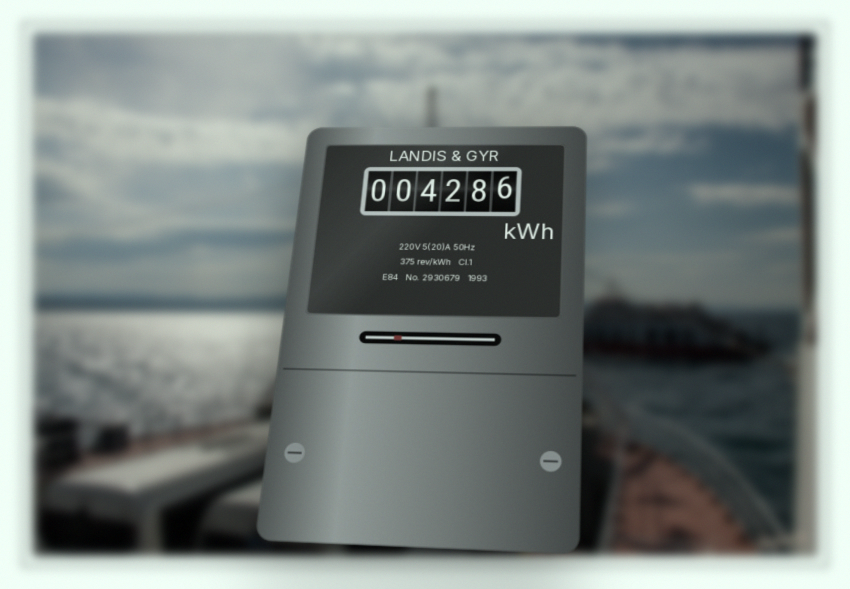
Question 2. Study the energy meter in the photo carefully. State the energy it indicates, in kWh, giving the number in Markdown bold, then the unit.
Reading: **4286** kWh
